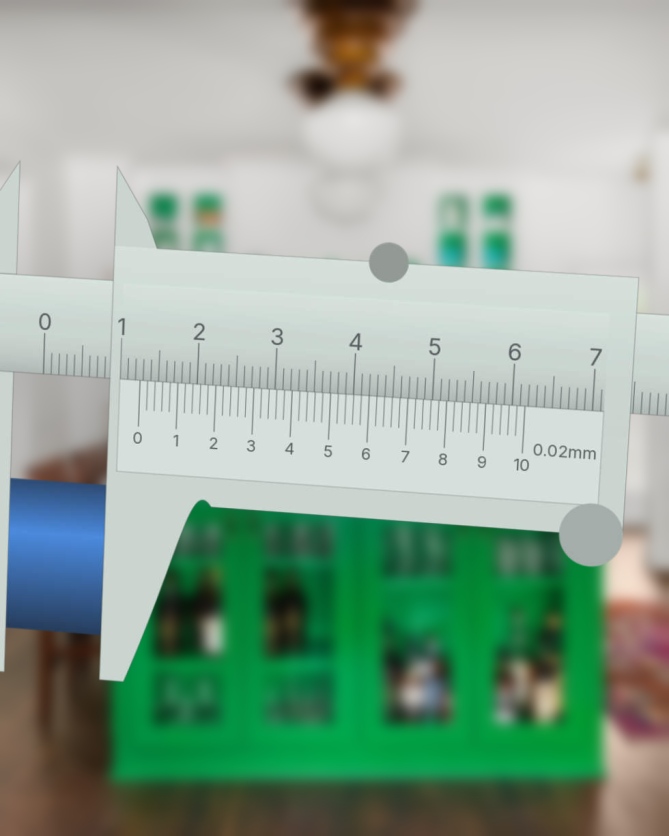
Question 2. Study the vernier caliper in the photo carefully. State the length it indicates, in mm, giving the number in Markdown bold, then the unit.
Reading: **12.6** mm
